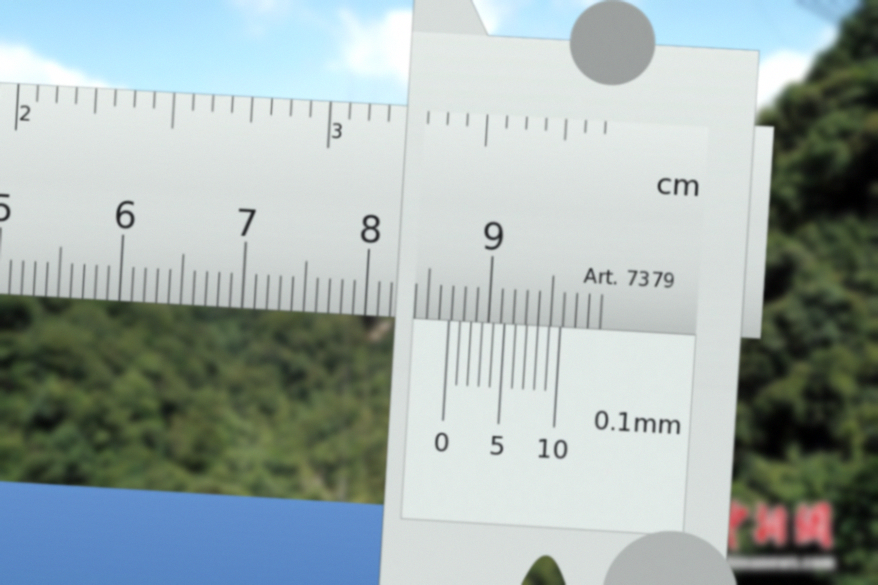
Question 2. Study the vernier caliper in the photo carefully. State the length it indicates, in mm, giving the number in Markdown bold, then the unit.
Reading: **86.8** mm
